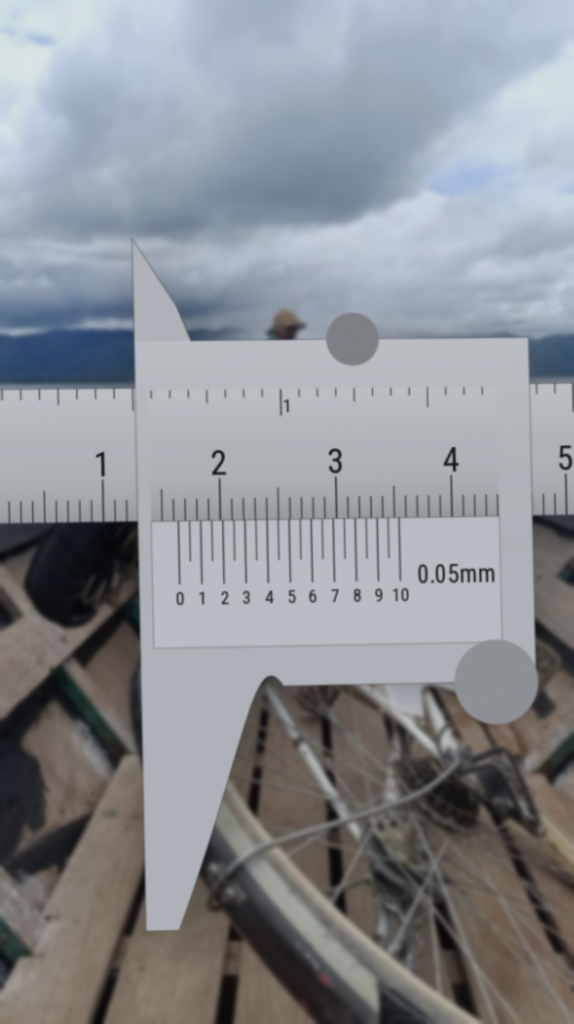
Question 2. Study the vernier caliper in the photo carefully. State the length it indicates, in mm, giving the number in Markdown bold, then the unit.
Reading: **16.4** mm
